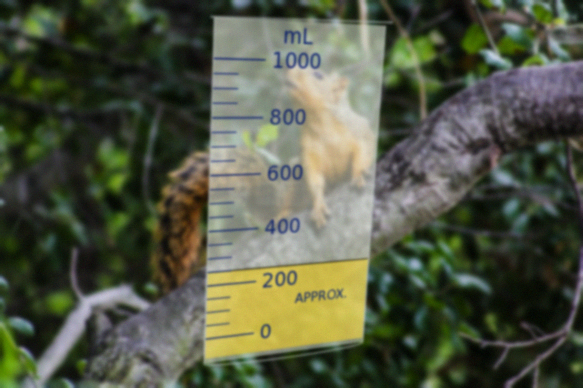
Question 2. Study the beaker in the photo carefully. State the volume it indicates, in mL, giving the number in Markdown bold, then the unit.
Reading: **250** mL
